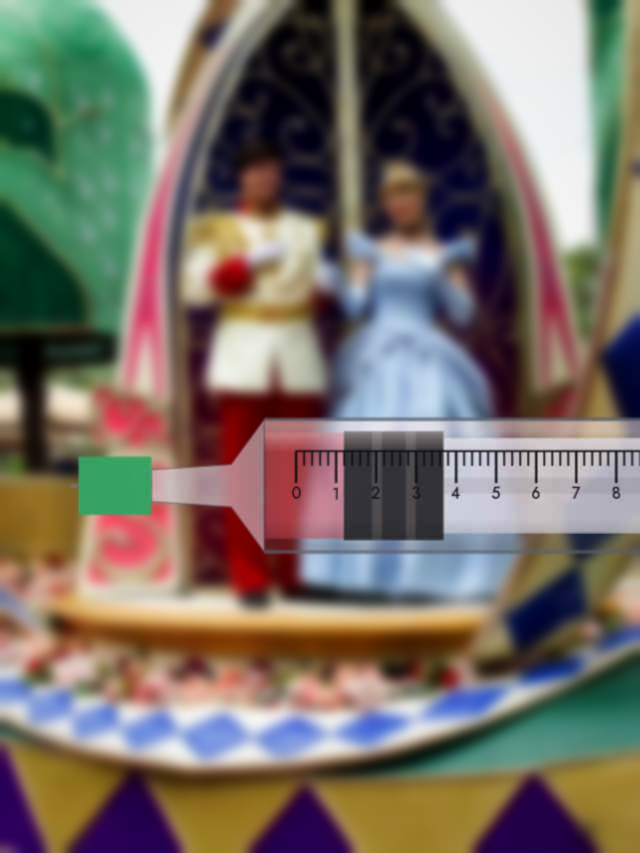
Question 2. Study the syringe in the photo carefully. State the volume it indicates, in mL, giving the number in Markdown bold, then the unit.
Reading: **1.2** mL
